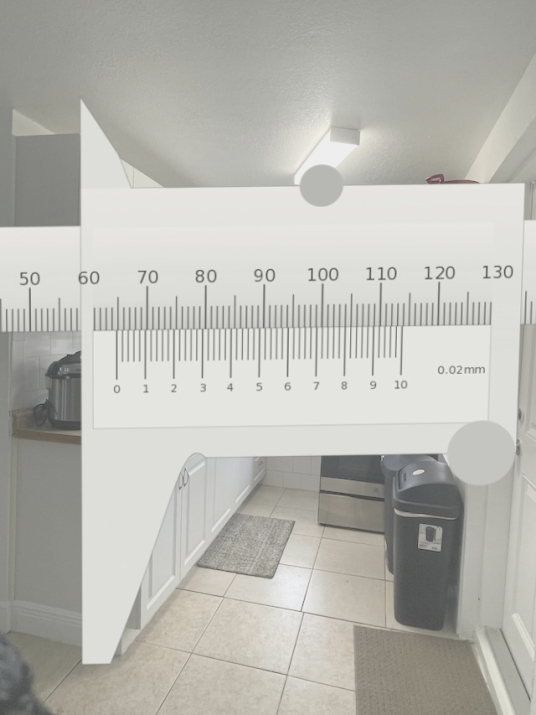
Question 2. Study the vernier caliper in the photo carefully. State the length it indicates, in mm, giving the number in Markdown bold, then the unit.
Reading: **64.8** mm
